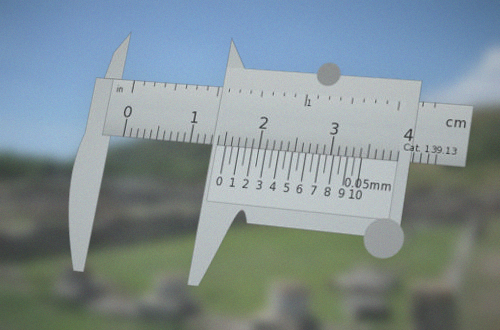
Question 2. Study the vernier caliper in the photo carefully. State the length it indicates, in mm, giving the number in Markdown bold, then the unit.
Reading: **15.2** mm
